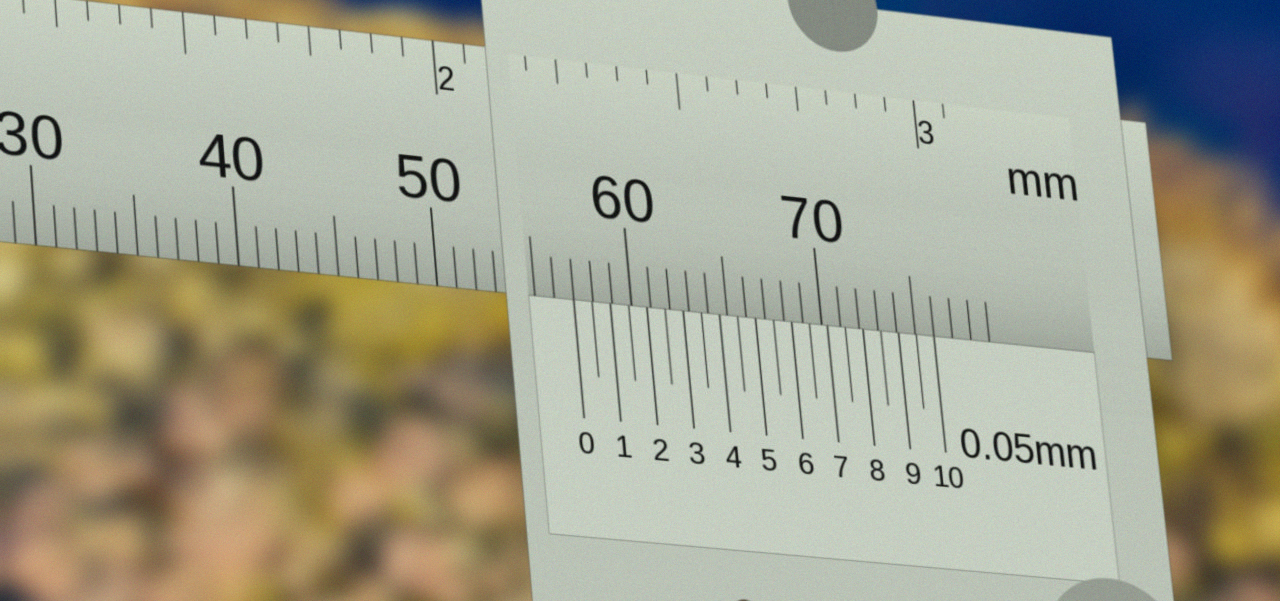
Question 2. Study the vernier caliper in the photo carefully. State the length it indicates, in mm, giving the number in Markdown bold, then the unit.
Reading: **57.0** mm
